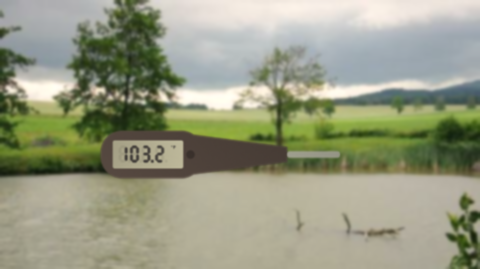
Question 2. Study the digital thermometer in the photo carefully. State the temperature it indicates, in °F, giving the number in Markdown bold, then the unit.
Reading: **103.2** °F
